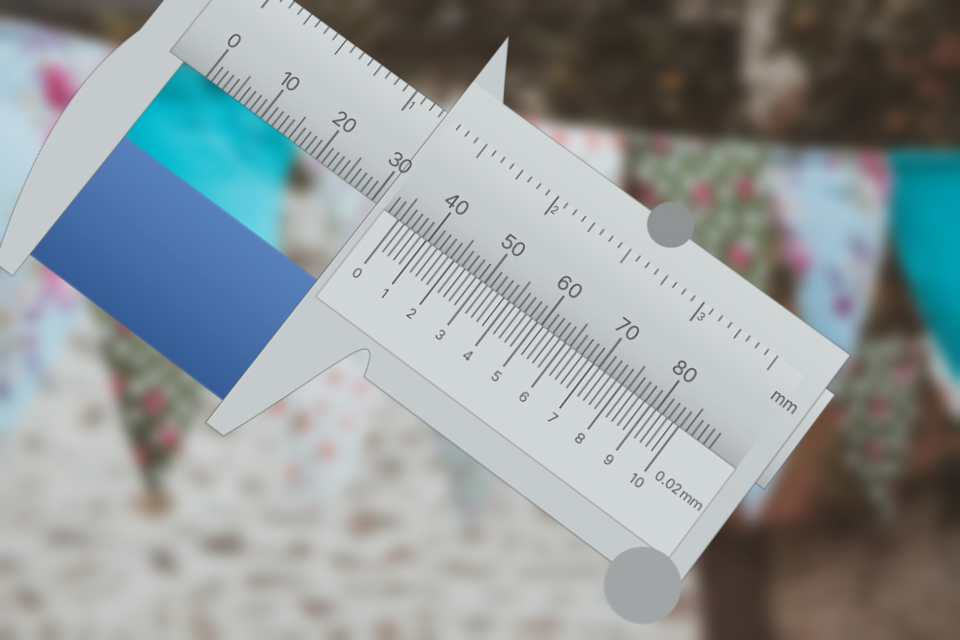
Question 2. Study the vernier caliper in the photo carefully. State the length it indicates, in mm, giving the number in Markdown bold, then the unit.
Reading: **34.8** mm
